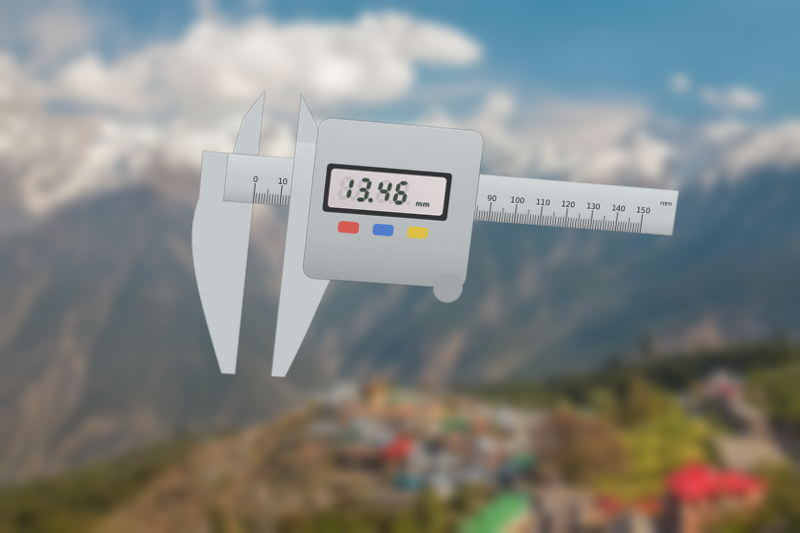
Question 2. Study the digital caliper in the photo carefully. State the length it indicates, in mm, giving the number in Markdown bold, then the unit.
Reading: **13.46** mm
